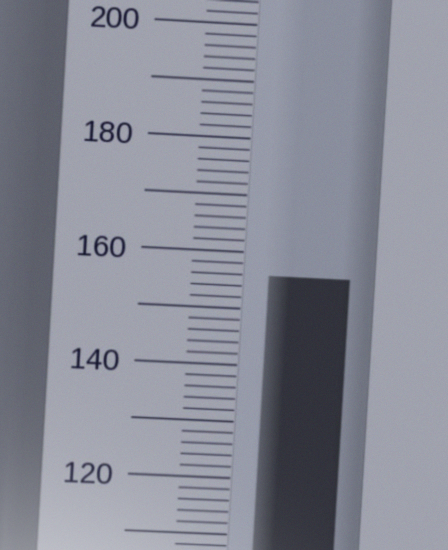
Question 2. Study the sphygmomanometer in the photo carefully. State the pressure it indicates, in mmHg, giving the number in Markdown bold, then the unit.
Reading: **156** mmHg
